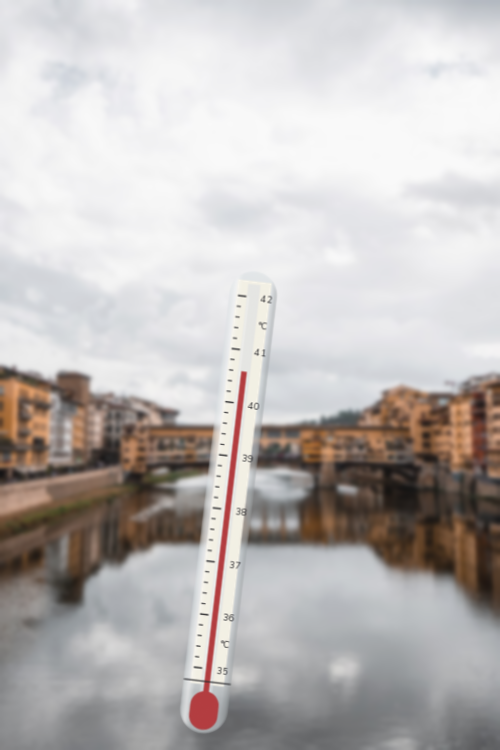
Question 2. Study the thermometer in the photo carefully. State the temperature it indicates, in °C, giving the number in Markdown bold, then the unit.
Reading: **40.6** °C
